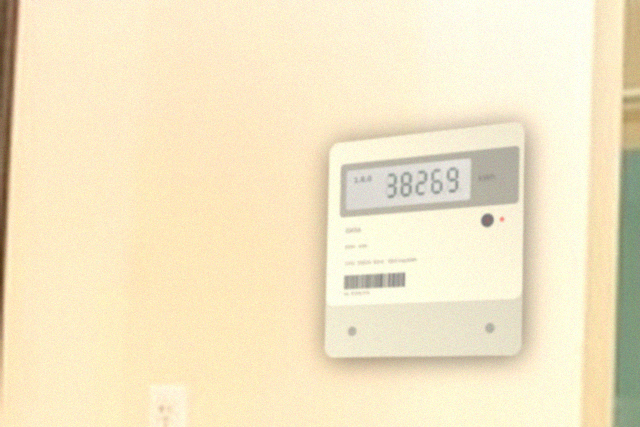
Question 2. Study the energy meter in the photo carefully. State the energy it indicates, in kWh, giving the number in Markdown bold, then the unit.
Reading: **38269** kWh
